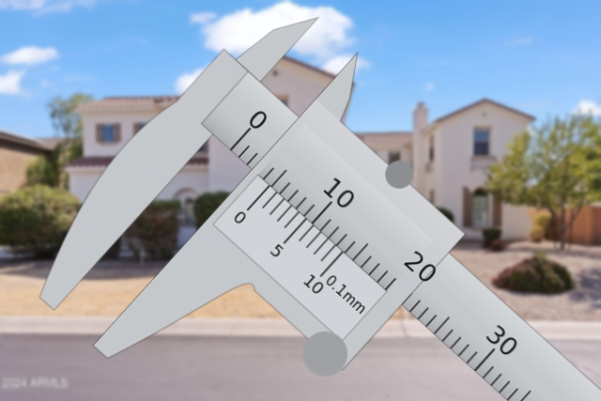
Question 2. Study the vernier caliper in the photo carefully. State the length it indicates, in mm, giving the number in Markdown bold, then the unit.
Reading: **4.8** mm
